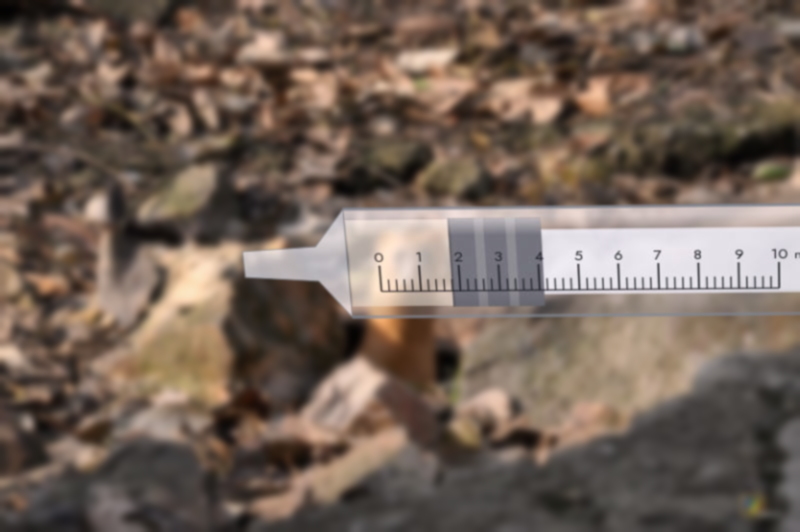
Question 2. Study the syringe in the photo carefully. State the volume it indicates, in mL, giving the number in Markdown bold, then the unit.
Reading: **1.8** mL
